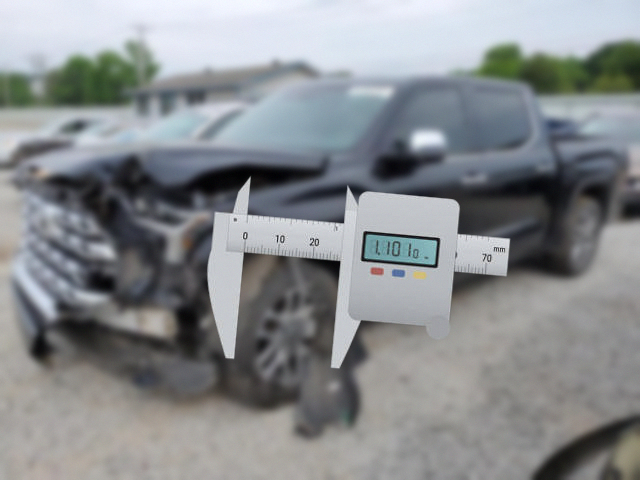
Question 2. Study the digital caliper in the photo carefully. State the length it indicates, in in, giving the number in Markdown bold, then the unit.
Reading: **1.1010** in
